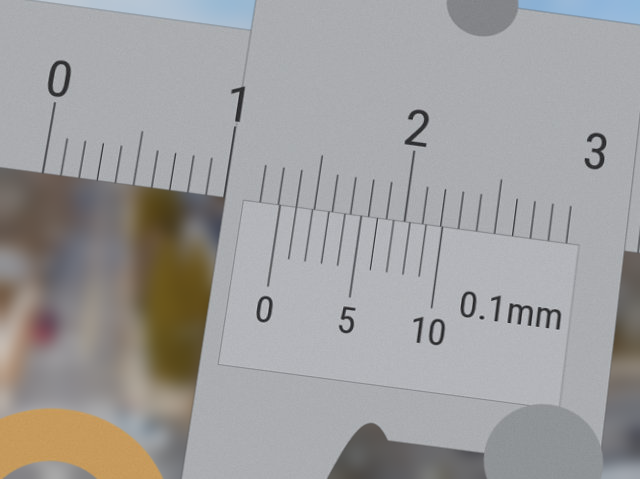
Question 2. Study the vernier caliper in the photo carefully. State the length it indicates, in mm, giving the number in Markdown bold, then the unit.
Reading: **13.1** mm
